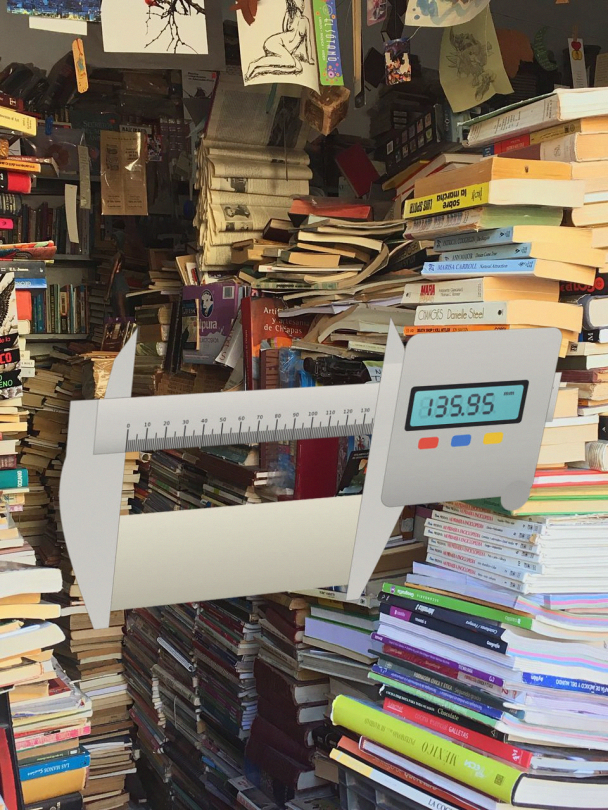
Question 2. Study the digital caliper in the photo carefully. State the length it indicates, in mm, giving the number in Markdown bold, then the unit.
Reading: **135.95** mm
